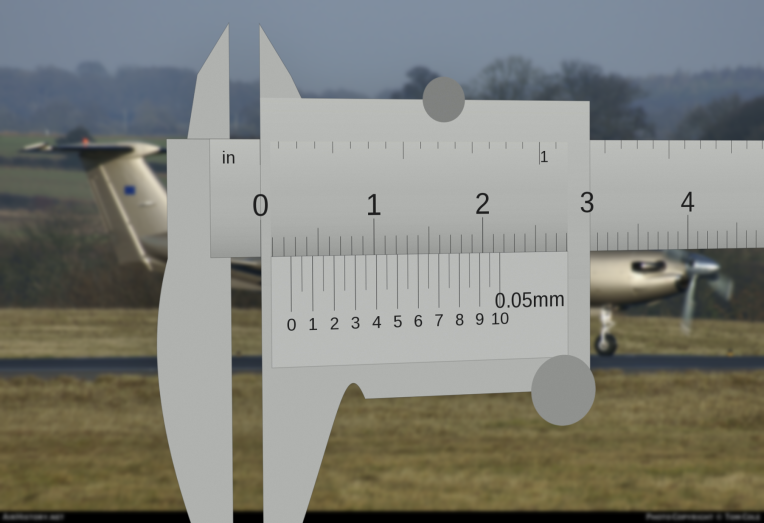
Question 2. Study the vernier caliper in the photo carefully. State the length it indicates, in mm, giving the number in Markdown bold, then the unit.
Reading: **2.6** mm
